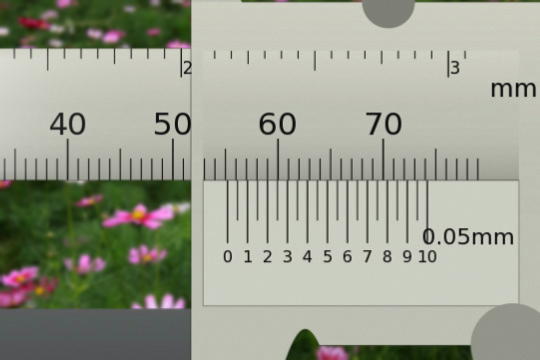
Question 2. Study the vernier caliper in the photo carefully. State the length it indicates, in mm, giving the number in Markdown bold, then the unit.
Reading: **55.2** mm
